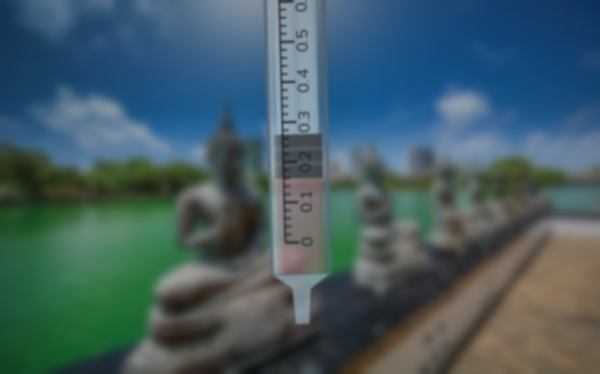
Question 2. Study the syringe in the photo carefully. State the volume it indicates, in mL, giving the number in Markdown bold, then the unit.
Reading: **0.16** mL
